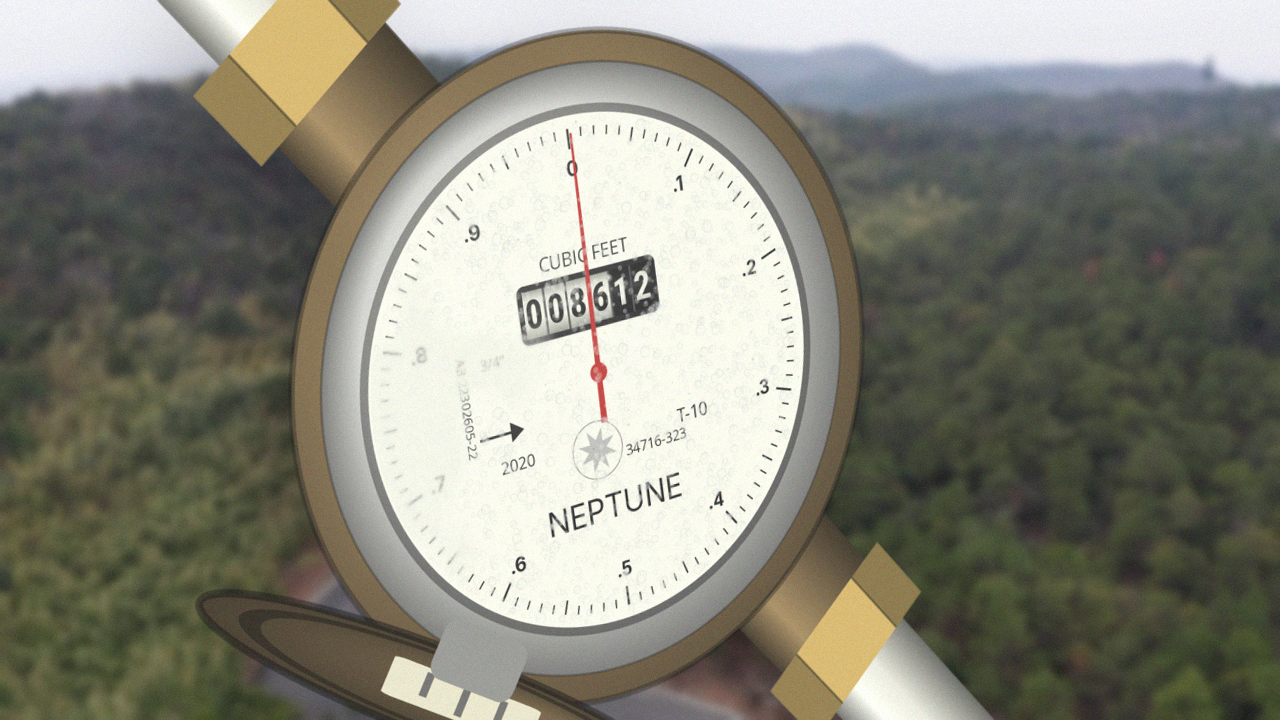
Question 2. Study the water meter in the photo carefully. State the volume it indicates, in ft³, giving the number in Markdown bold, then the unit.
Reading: **8612.00** ft³
